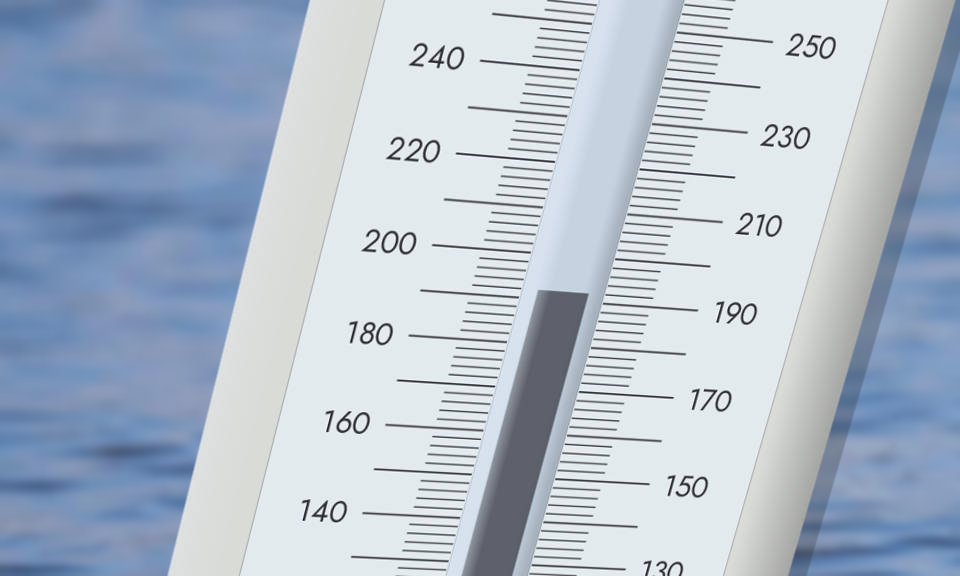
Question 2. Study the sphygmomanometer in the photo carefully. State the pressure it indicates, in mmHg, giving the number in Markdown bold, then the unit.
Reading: **192** mmHg
